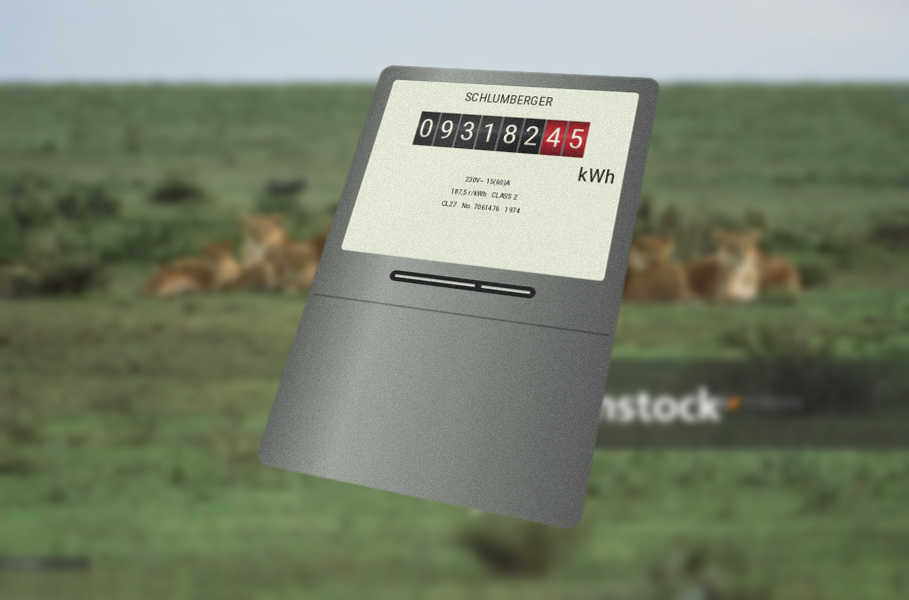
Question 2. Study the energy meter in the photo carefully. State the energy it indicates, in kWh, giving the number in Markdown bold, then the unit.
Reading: **93182.45** kWh
